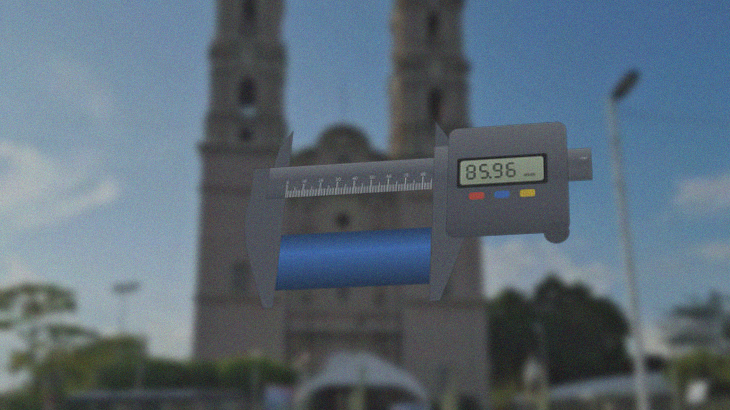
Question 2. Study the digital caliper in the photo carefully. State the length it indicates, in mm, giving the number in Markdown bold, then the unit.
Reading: **85.96** mm
